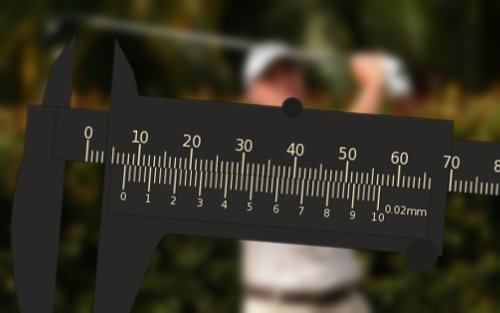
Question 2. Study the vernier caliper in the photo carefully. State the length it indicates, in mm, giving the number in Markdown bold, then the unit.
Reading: **7.5** mm
